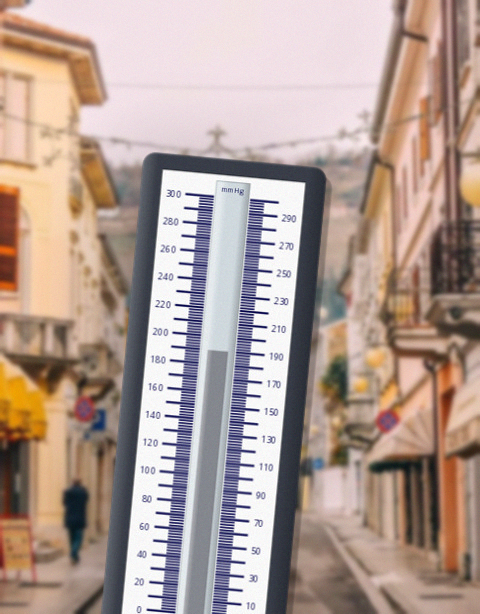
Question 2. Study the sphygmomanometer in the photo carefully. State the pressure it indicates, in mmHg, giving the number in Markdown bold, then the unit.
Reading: **190** mmHg
